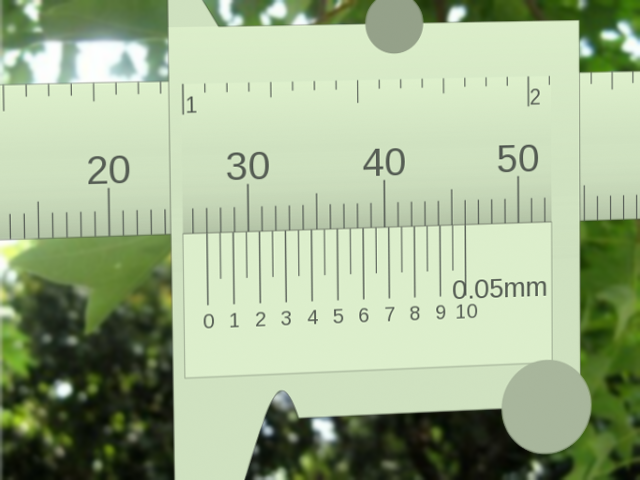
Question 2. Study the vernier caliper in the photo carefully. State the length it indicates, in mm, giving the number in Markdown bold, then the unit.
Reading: **27.0** mm
